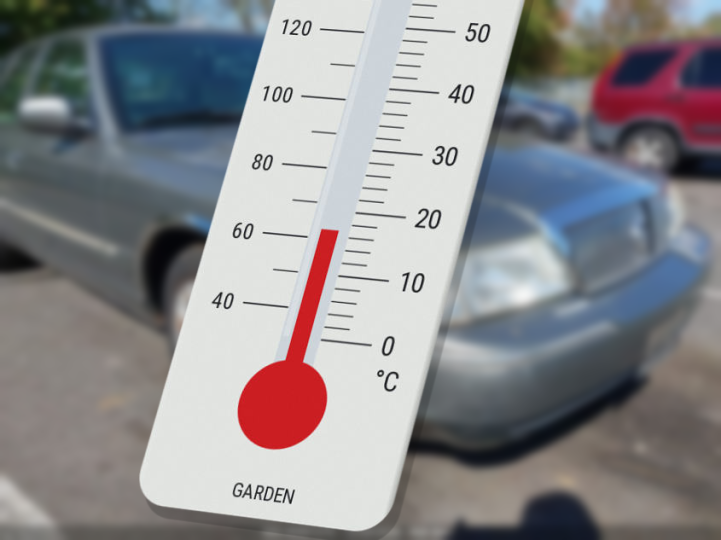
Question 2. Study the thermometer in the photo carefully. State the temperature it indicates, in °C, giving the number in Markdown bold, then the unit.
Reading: **17** °C
